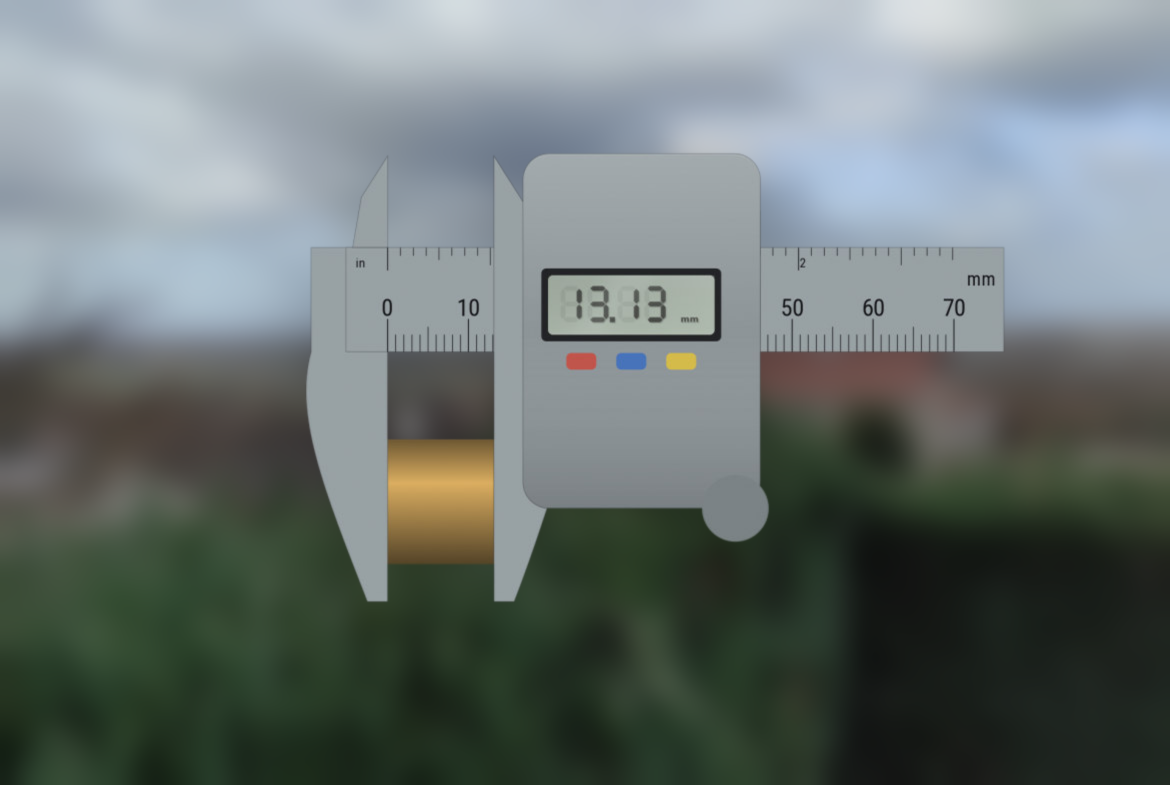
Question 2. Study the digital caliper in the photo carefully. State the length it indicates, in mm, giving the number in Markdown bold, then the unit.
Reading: **13.13** mm
